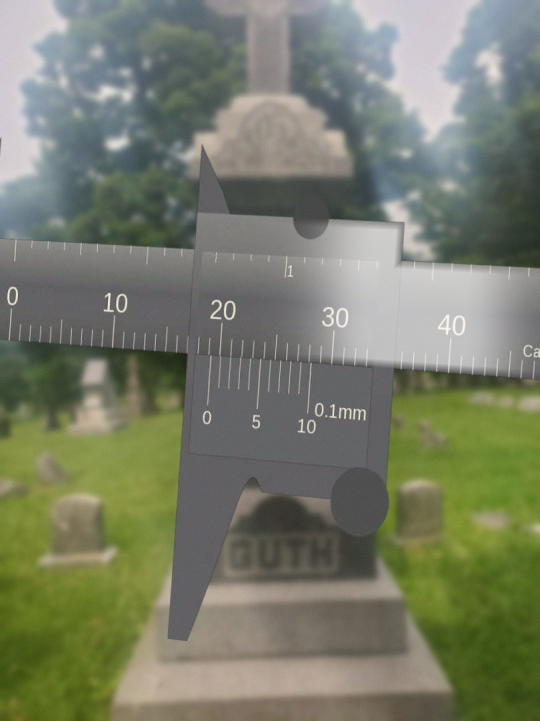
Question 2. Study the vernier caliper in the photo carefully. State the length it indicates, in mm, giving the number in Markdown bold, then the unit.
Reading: **19.2** mm
